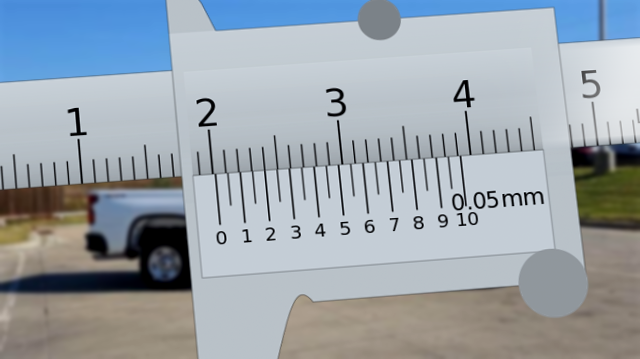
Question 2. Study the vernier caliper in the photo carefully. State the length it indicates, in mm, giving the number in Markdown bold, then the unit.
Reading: **20.2** mm
